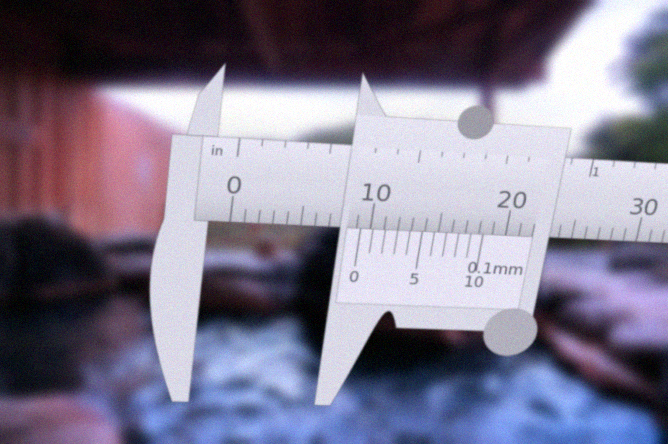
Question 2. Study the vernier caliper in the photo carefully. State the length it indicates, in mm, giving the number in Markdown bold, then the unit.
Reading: **9.3** mm
